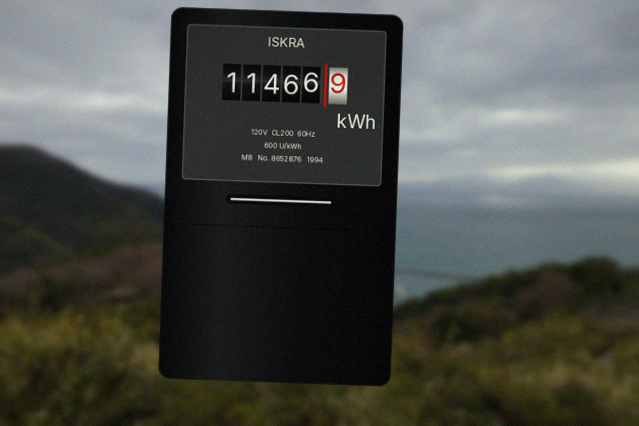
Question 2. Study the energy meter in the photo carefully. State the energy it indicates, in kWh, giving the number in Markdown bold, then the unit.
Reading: **11466.9** kWh
